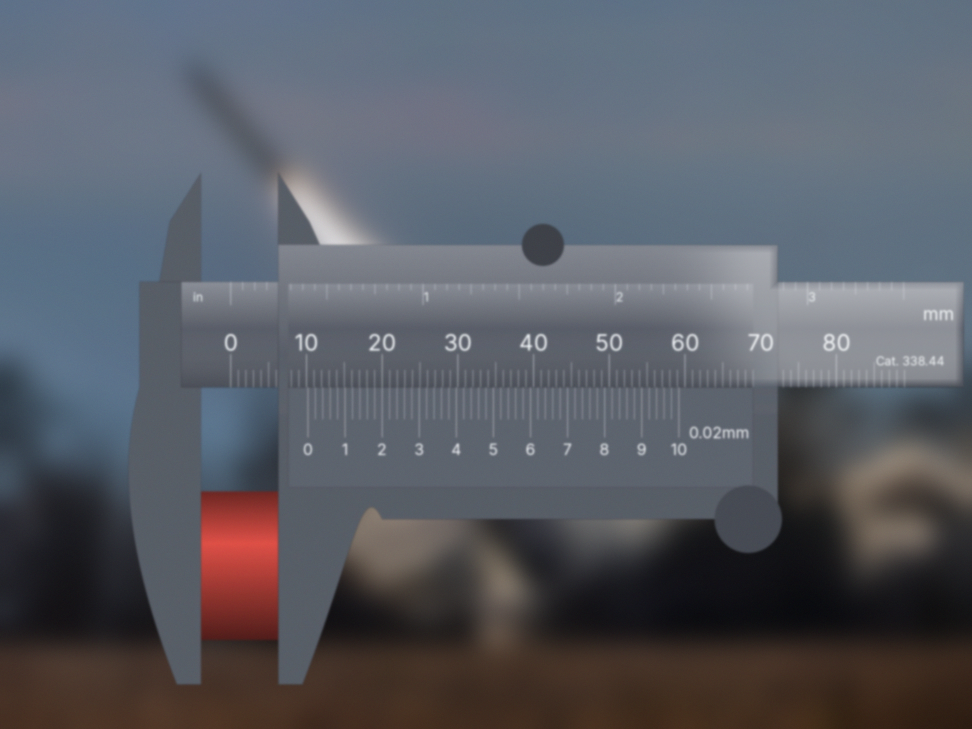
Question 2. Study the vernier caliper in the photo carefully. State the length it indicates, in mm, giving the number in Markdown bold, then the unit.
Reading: **10.2** mm
